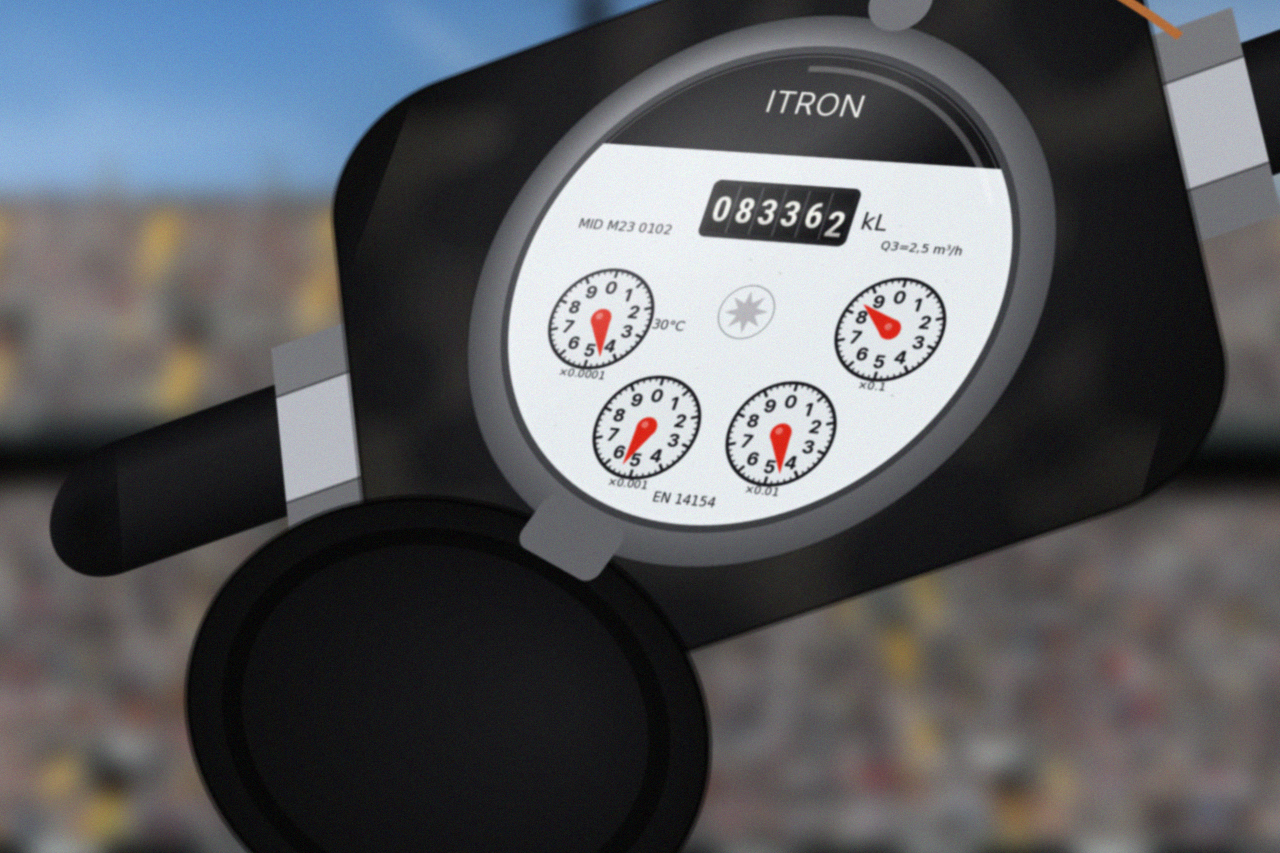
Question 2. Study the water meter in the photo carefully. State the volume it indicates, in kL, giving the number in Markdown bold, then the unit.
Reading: **83361.8454** kL
